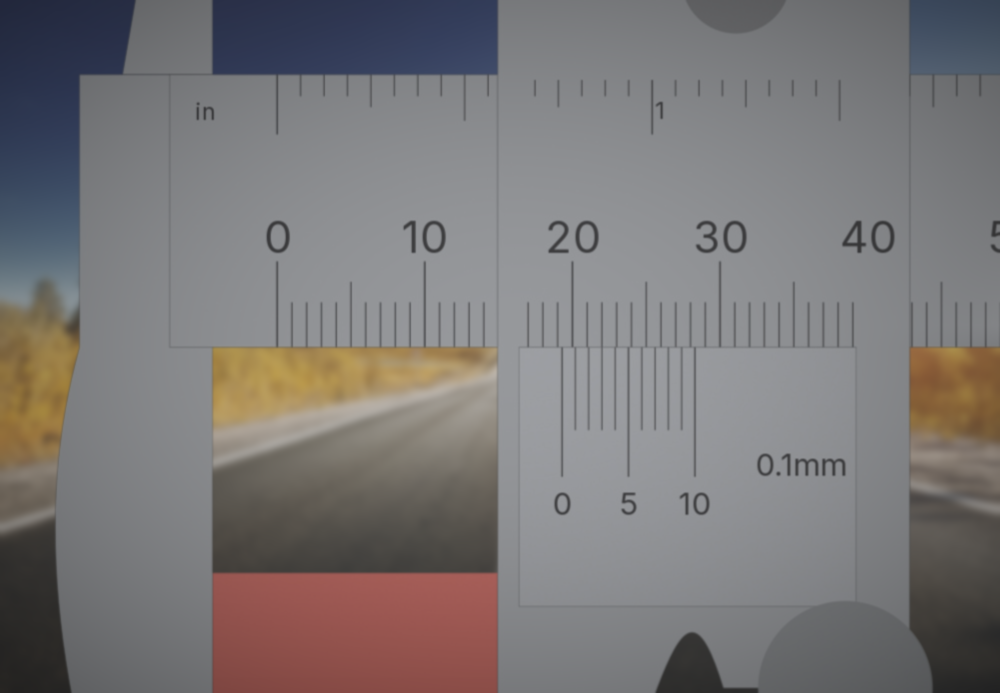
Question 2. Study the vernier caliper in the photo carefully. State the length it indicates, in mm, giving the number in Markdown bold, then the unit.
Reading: **19.3** mm
